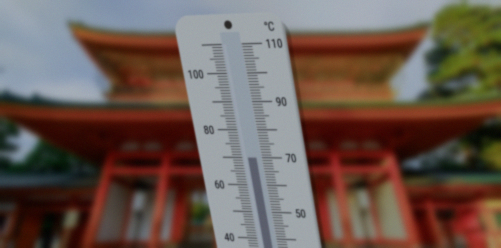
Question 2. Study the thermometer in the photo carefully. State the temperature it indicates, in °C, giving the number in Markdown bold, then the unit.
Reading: **70** °C
